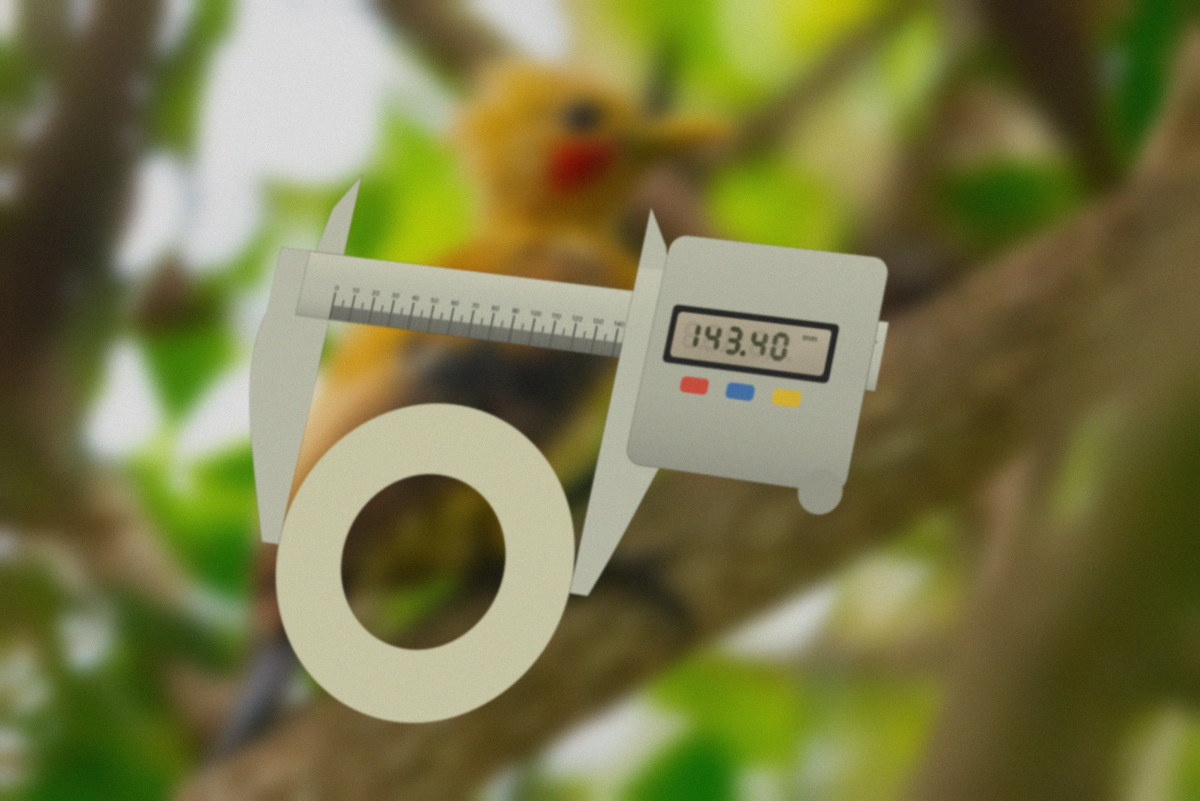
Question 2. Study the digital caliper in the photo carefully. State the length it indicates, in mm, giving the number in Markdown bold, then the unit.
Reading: **143.40** mm
